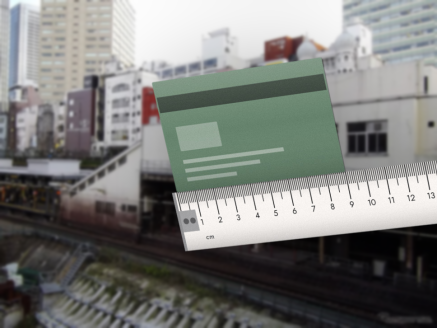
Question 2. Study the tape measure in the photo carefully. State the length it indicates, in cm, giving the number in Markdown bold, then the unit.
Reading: **9** cm
